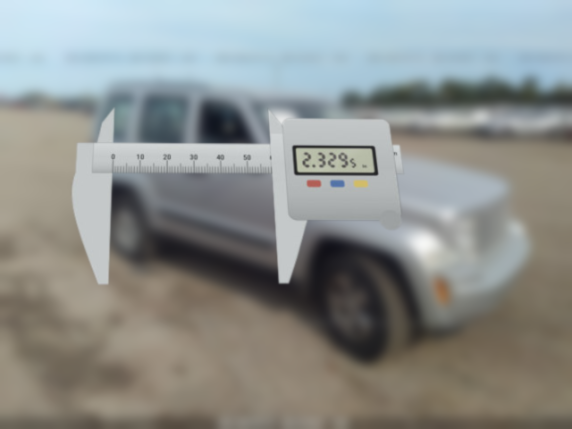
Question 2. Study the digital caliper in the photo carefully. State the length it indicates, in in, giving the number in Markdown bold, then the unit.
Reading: **2.3295** in
